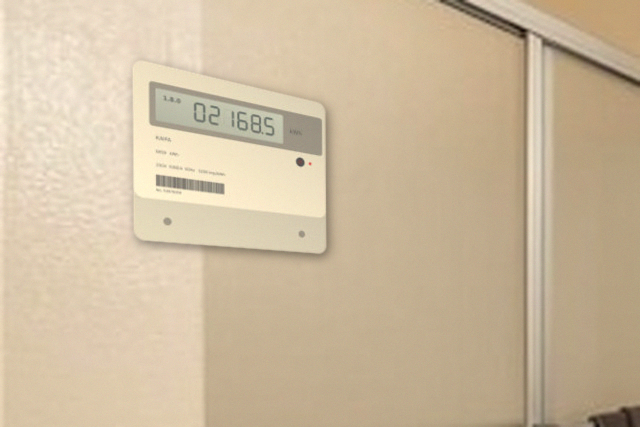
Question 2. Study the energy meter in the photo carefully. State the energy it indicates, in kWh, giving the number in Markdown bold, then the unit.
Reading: **2168.5** kWh
